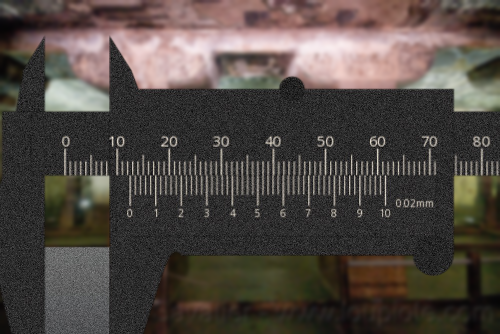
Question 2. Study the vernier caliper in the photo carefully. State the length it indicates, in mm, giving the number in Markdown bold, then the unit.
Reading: **12.5** mm
